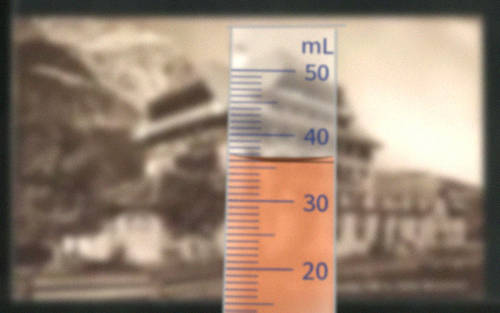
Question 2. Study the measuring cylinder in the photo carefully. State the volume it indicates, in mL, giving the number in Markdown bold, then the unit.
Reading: **36** mL
